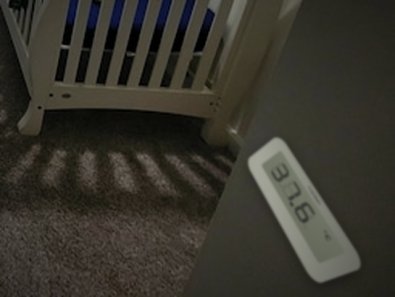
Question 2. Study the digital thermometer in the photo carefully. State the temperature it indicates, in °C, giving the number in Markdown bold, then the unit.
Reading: **37.6** °C
